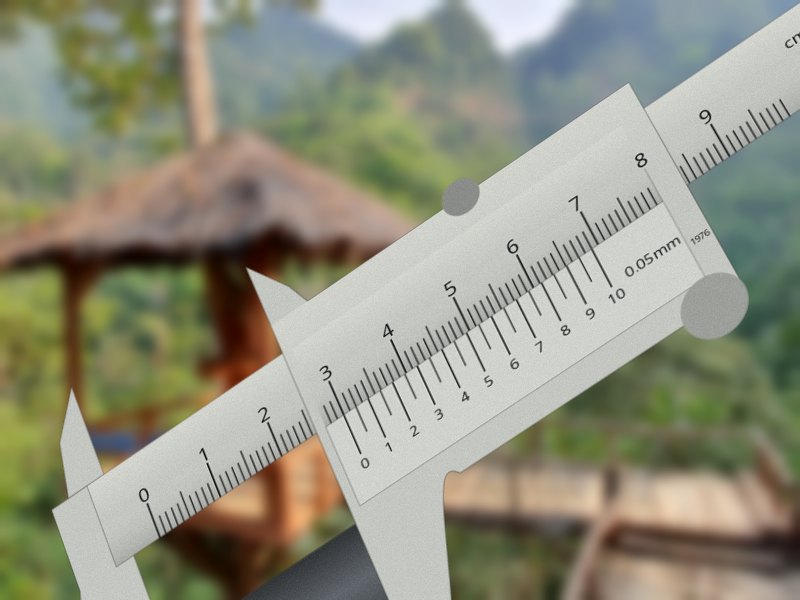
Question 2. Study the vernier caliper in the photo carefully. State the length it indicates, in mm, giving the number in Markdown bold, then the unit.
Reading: **30.0** mm
